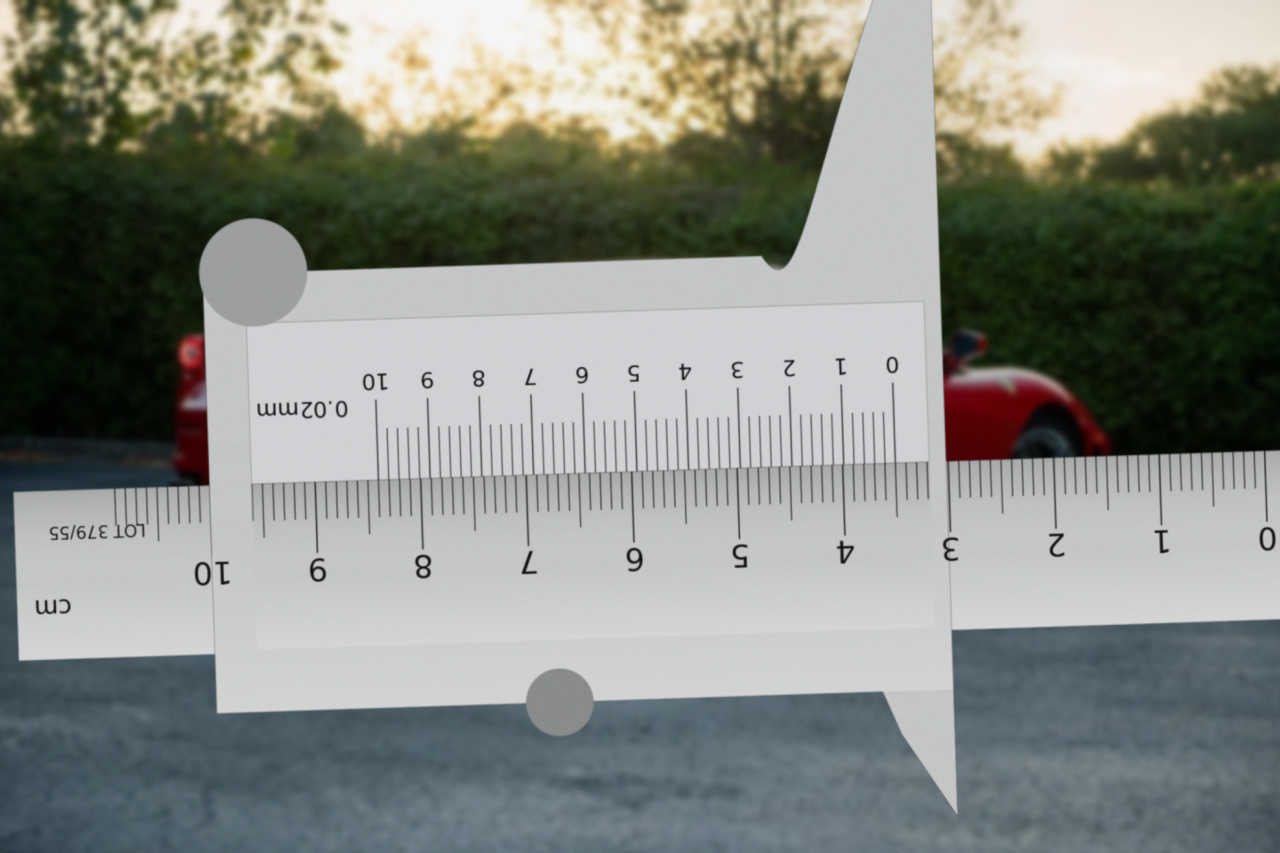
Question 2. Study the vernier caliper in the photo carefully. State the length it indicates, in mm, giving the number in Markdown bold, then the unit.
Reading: **35.0** mm
